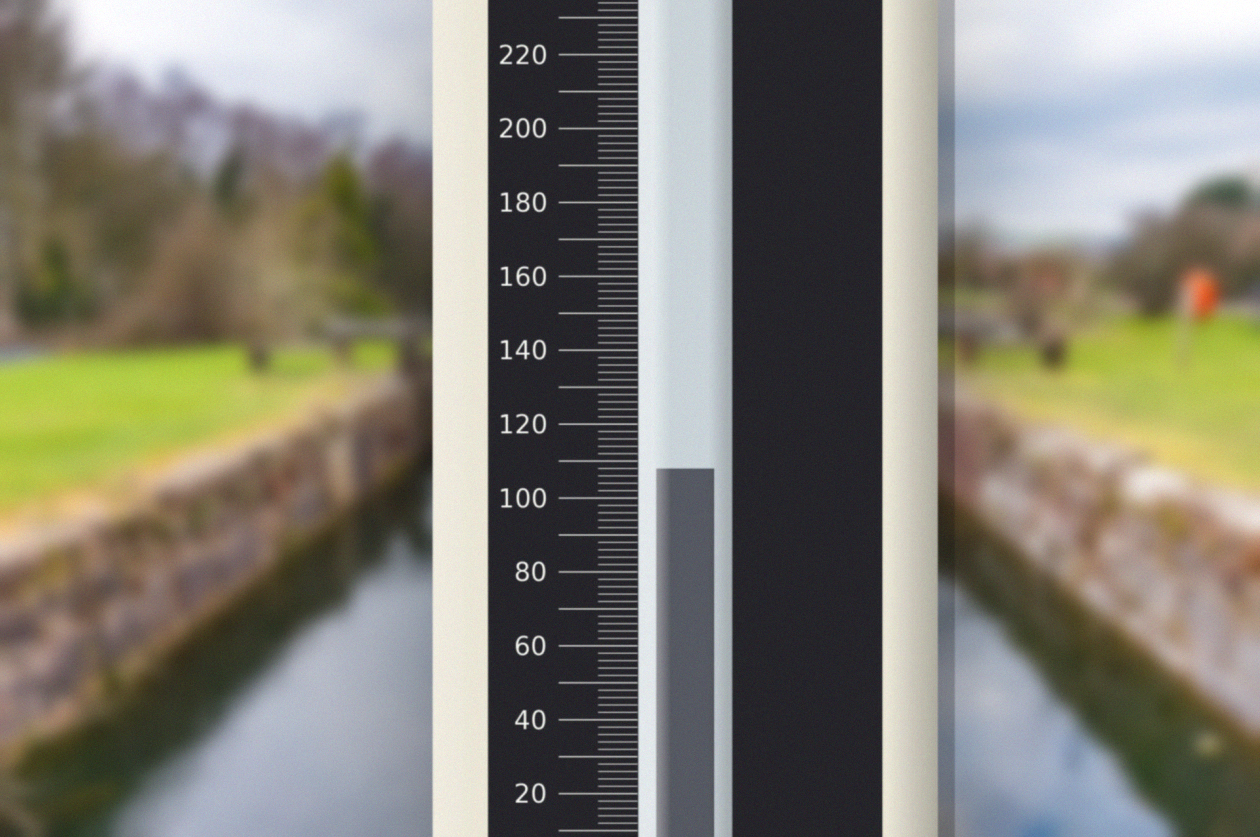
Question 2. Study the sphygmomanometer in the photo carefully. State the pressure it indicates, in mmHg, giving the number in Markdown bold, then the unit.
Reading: **108** mmHg
